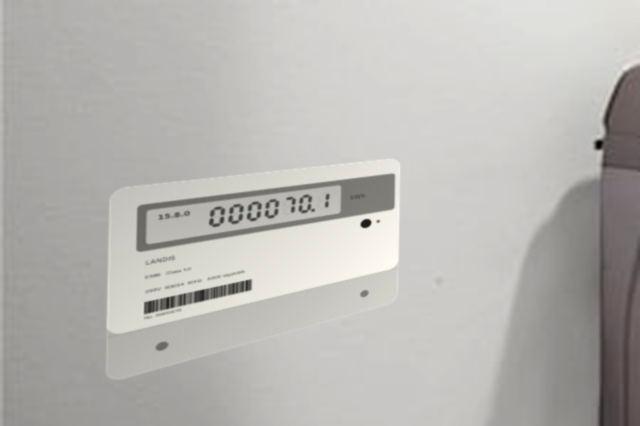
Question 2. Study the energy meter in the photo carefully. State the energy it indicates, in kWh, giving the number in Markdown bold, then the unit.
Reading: **70.1** kWh
